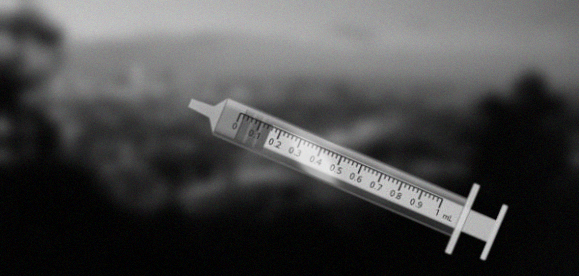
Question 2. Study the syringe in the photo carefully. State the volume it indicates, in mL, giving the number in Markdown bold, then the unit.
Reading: **0.02** mL
